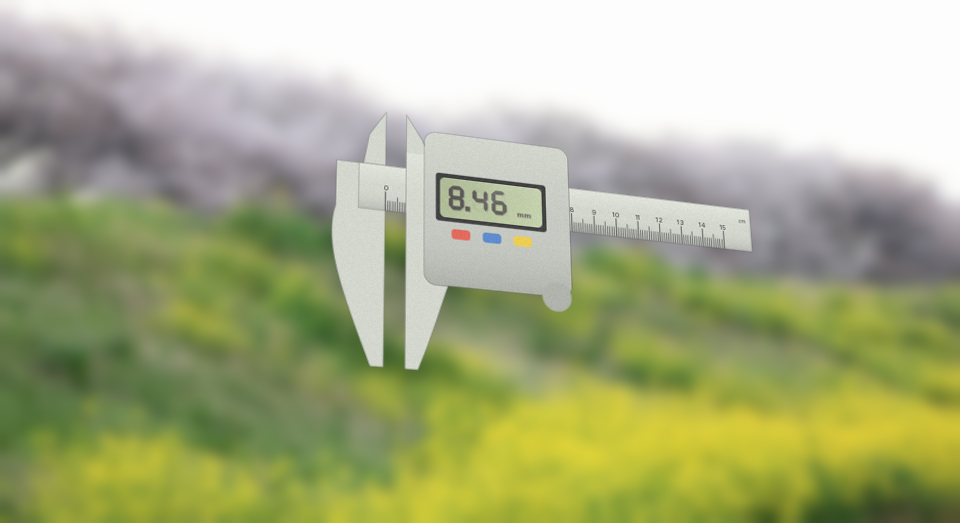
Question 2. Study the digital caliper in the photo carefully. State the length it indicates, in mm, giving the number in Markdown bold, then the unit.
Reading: **8.46** mm
